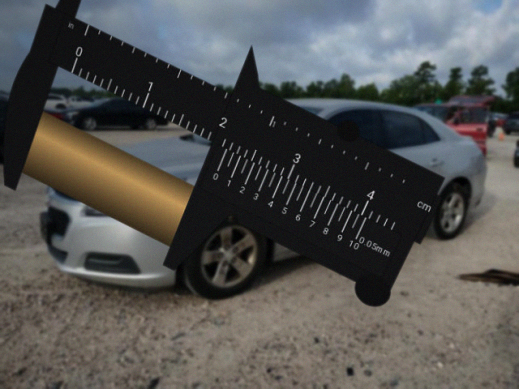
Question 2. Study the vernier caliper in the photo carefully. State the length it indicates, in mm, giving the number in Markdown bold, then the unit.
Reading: **21.6** mm
